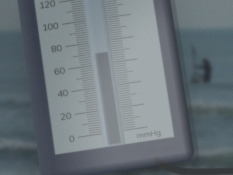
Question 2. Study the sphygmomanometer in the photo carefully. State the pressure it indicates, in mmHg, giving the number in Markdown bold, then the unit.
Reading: **70** mmHg
